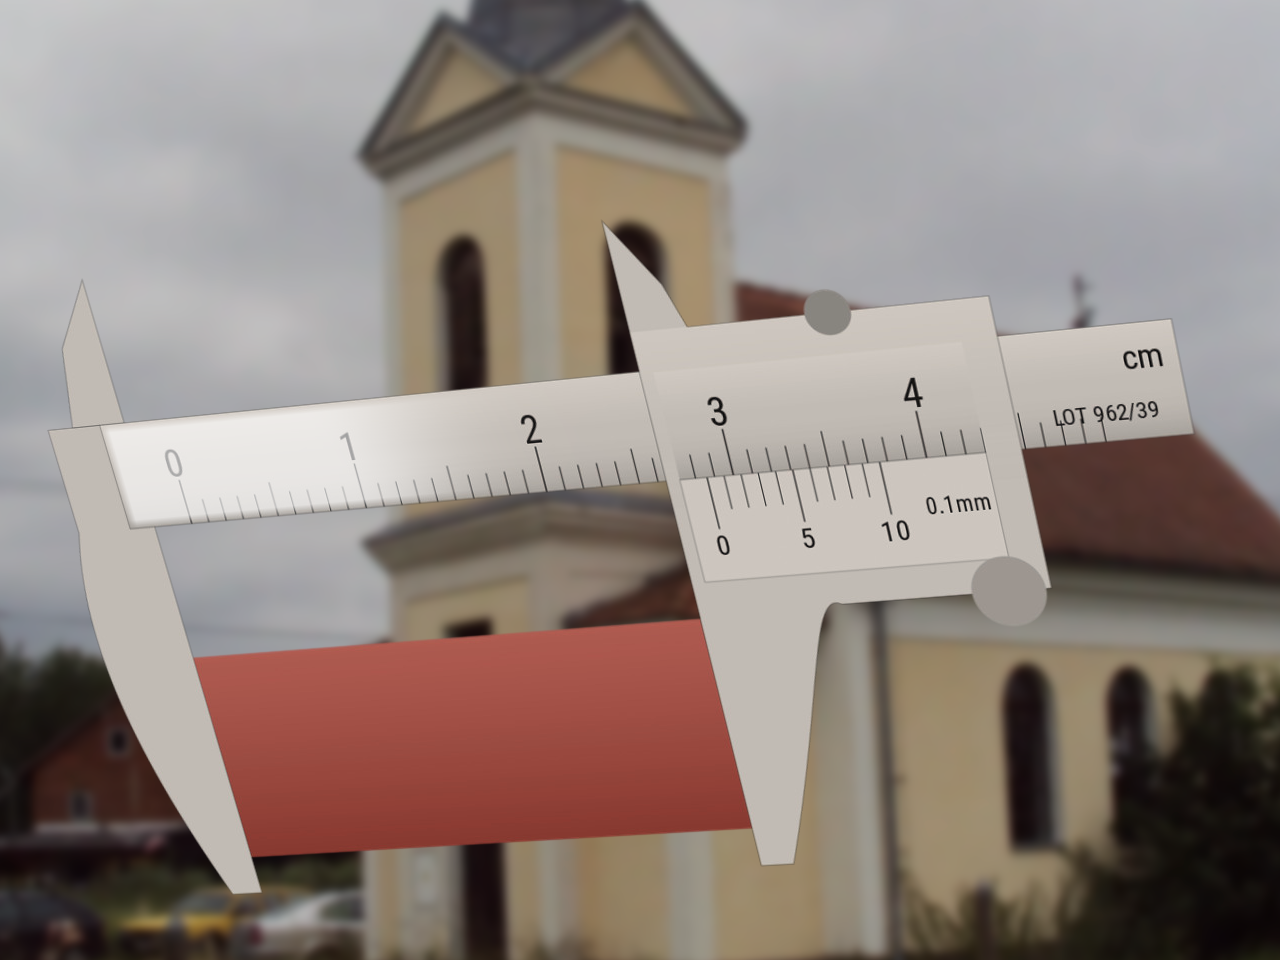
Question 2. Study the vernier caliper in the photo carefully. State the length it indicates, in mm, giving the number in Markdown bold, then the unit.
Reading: **28.6** mm
